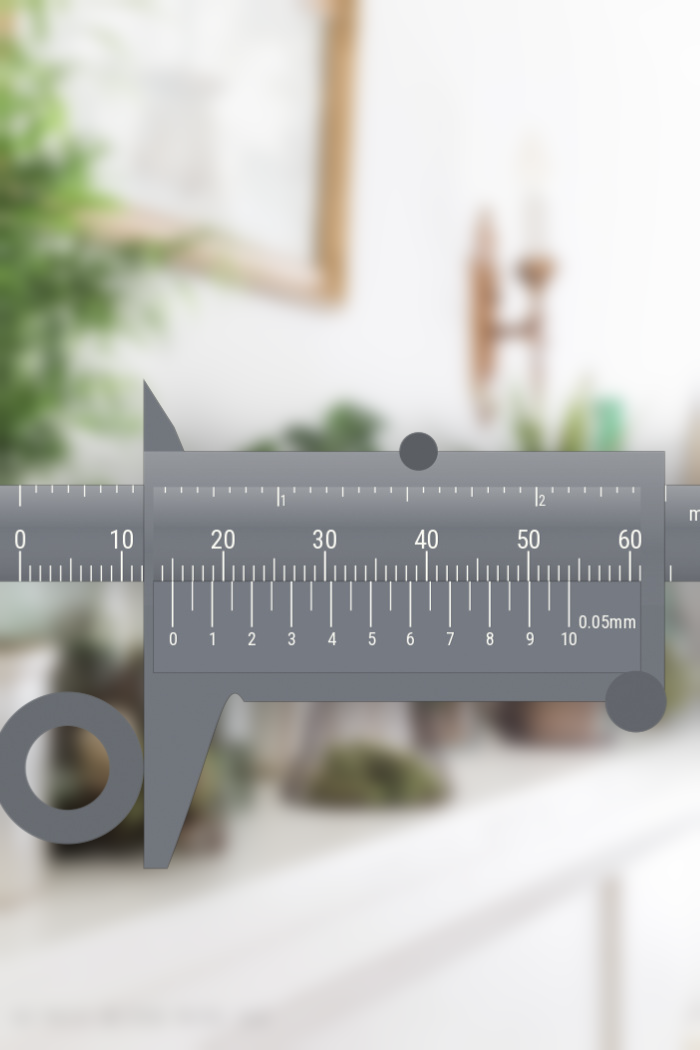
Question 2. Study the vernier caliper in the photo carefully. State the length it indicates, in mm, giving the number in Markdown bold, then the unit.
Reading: **15.0** mm
